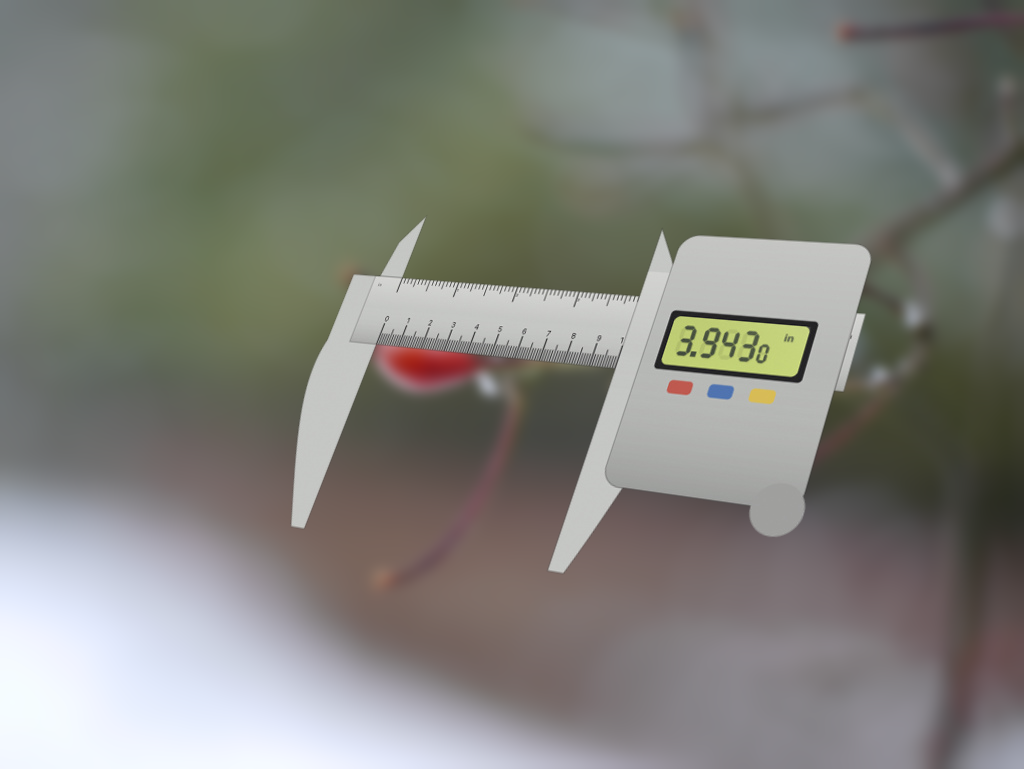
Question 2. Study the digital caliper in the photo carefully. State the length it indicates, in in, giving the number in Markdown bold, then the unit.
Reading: **3.9430** in
